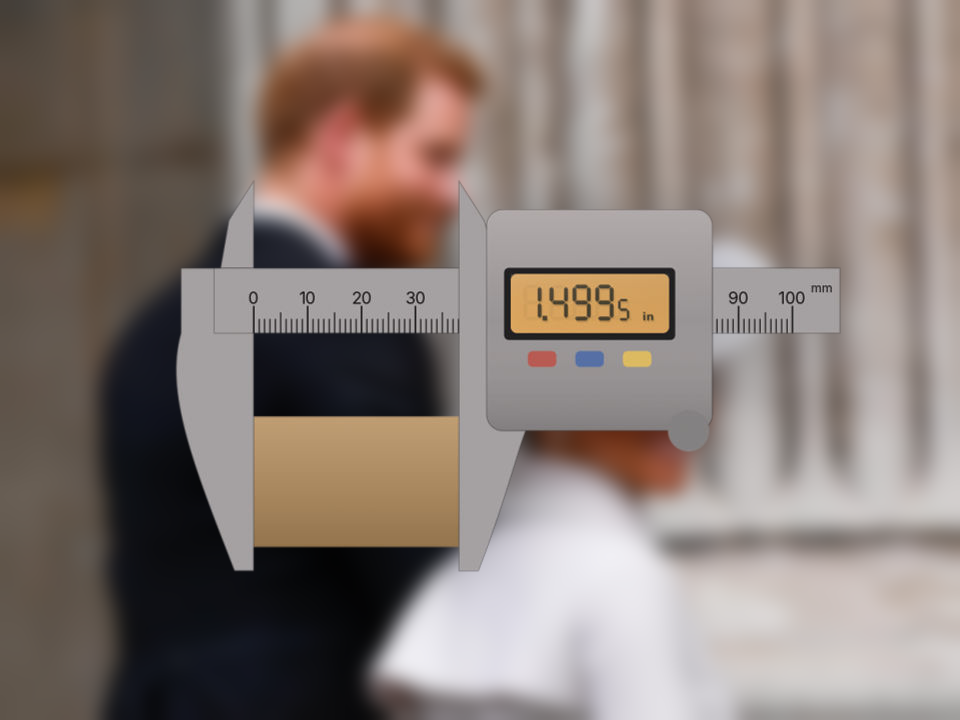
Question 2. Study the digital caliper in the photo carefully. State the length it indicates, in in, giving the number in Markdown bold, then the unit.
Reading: **1.4995** in
